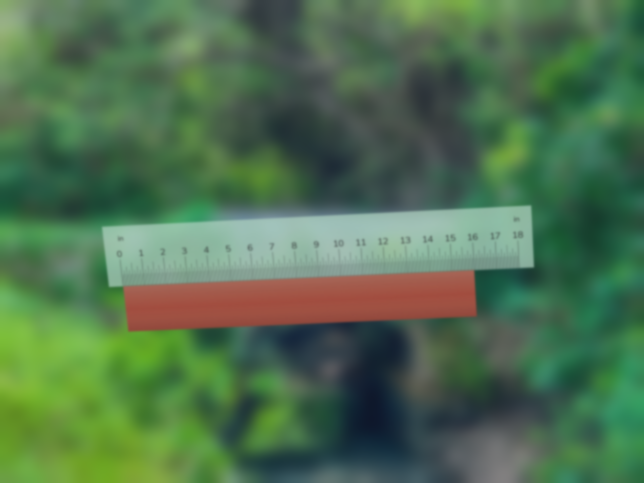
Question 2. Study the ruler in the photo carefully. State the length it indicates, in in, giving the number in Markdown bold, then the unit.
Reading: **16** in
